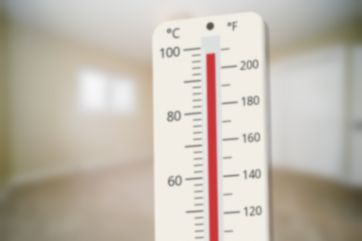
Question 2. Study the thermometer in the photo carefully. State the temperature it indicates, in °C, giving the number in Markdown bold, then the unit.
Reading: **98** °C
